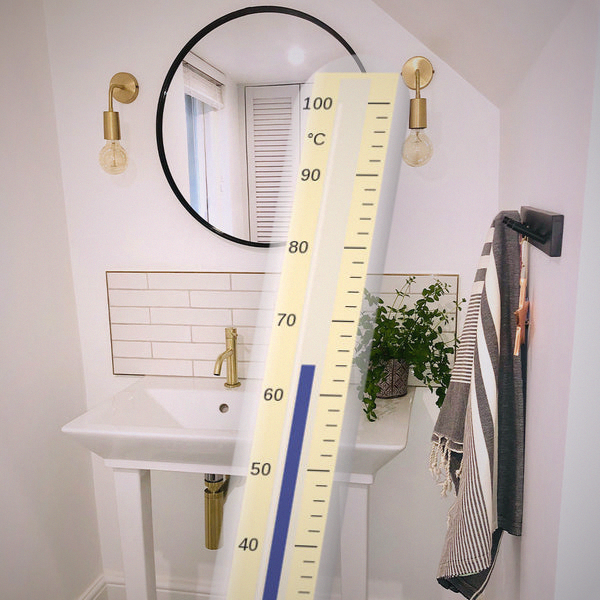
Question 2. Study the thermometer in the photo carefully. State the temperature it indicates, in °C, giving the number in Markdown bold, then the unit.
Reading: **64** °C
